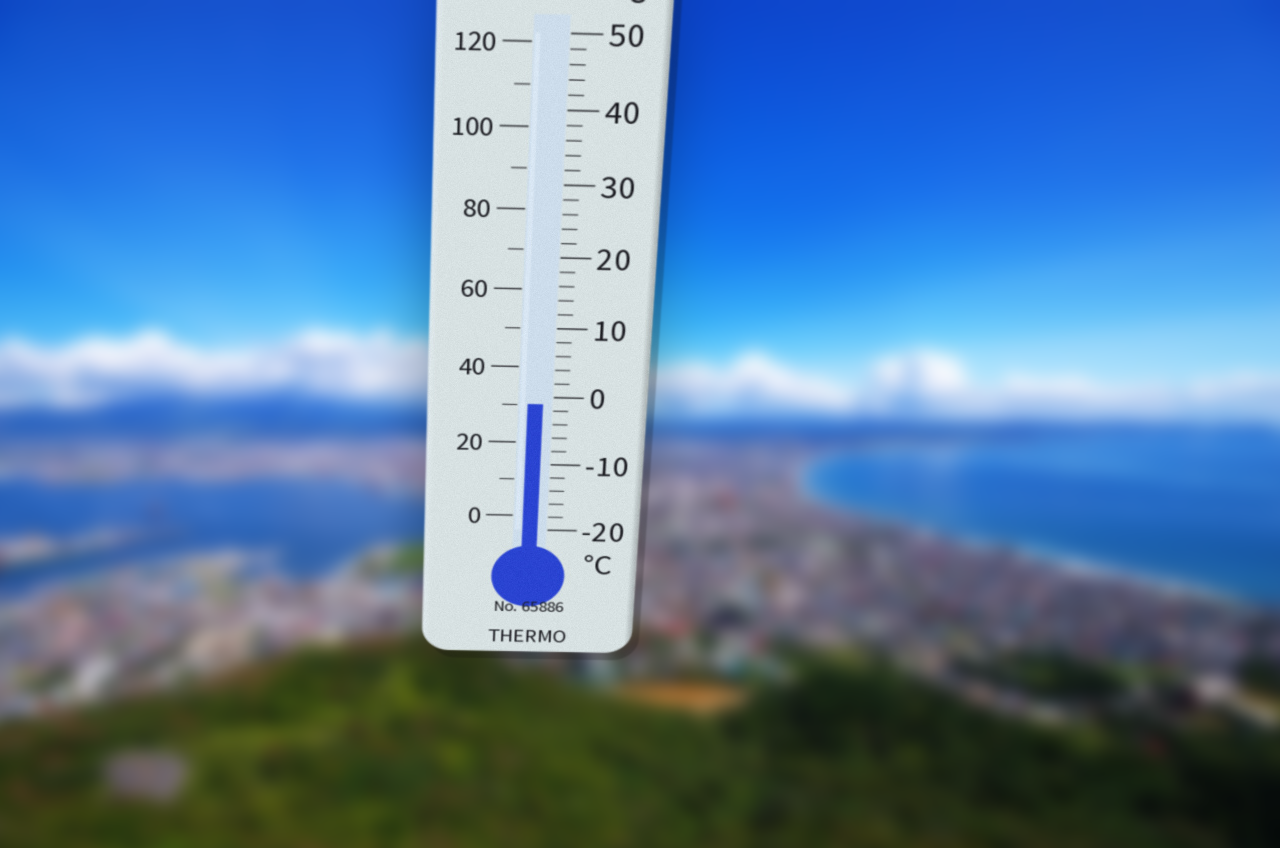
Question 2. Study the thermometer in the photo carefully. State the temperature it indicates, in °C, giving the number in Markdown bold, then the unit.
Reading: **-1** °C
